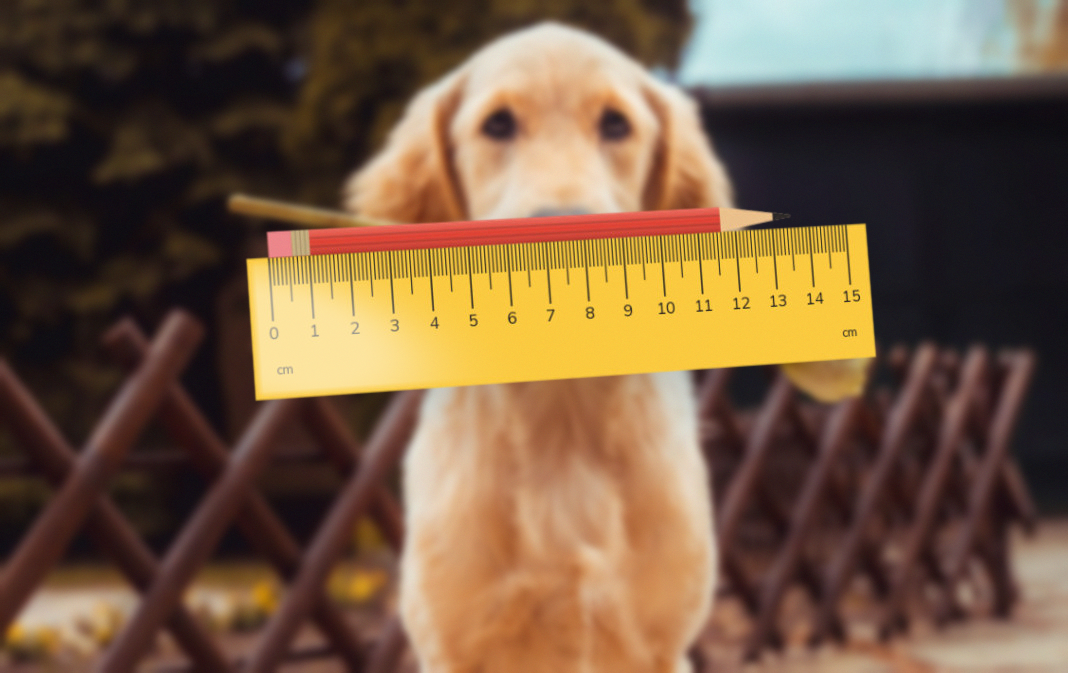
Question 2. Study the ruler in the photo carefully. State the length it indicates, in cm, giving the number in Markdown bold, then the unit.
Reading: **13.5** cm
